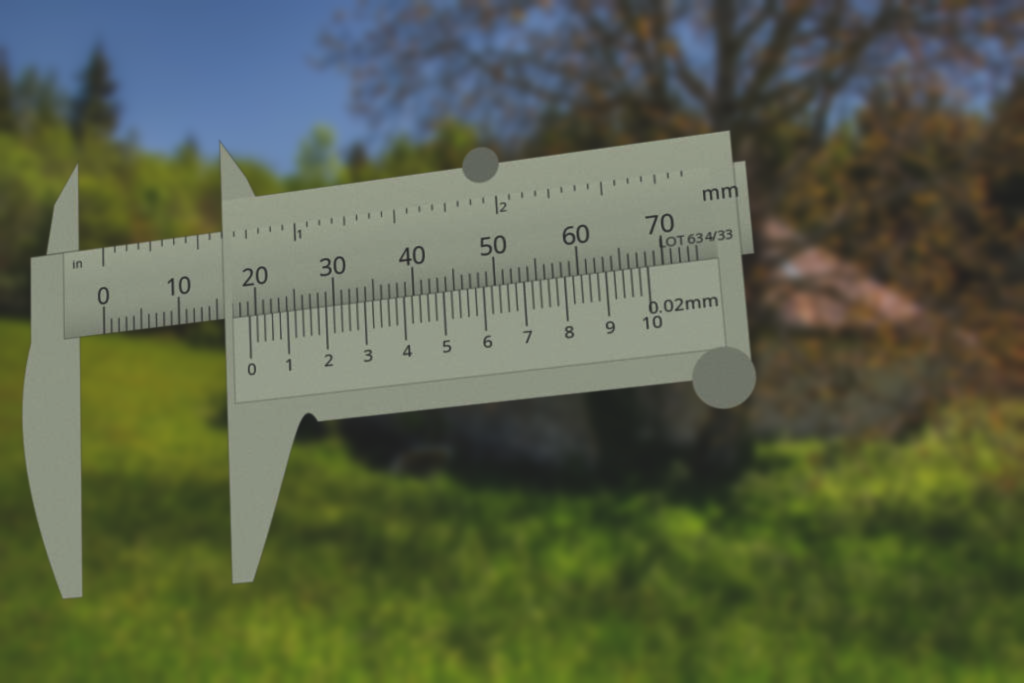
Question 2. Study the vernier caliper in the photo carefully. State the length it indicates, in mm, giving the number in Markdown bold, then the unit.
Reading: **19.2** mm
